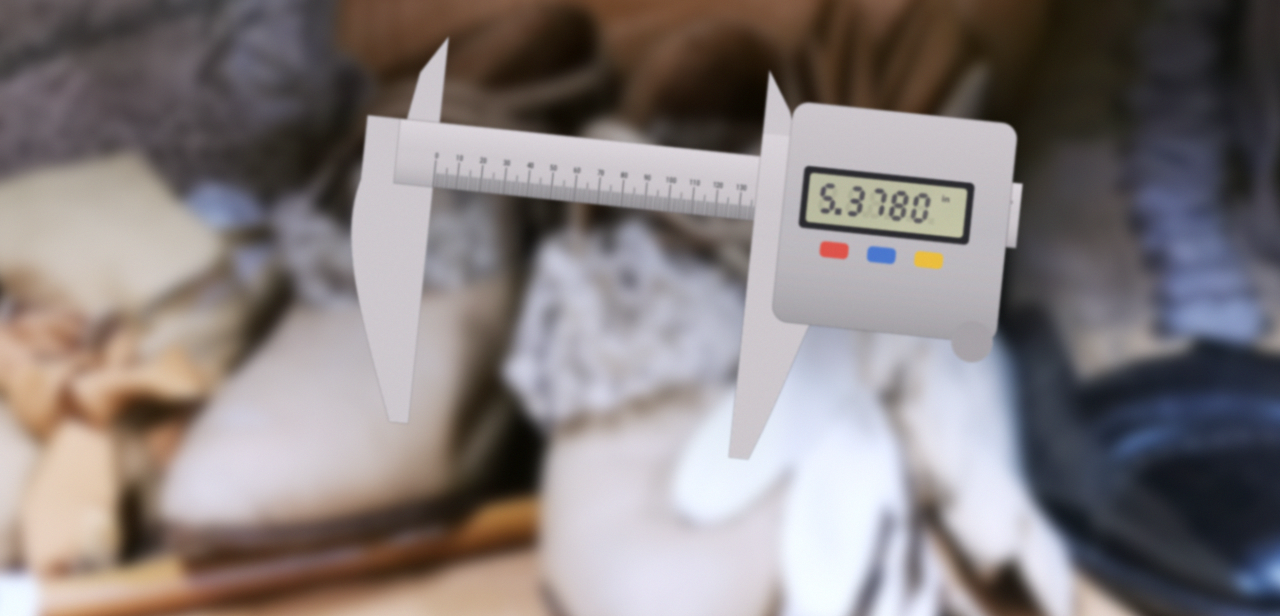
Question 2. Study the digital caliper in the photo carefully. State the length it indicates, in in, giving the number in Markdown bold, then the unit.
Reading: **5.3780** in
